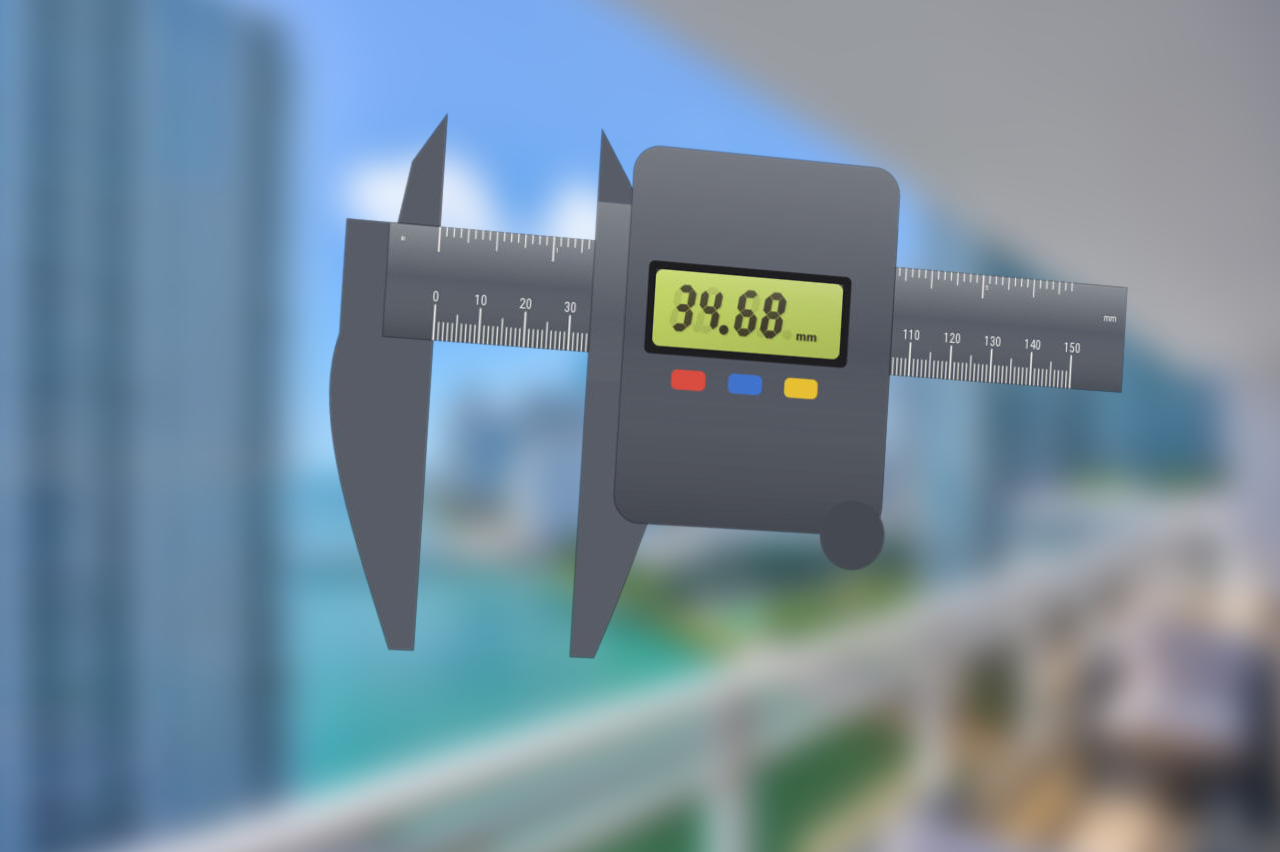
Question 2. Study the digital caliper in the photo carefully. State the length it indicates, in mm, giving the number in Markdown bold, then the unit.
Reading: **34.68** mm
